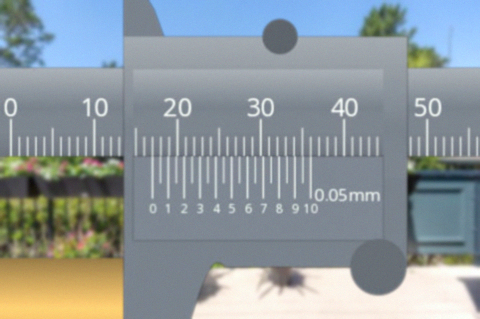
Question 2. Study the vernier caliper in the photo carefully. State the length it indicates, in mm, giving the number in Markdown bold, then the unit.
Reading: **17.0** mm
